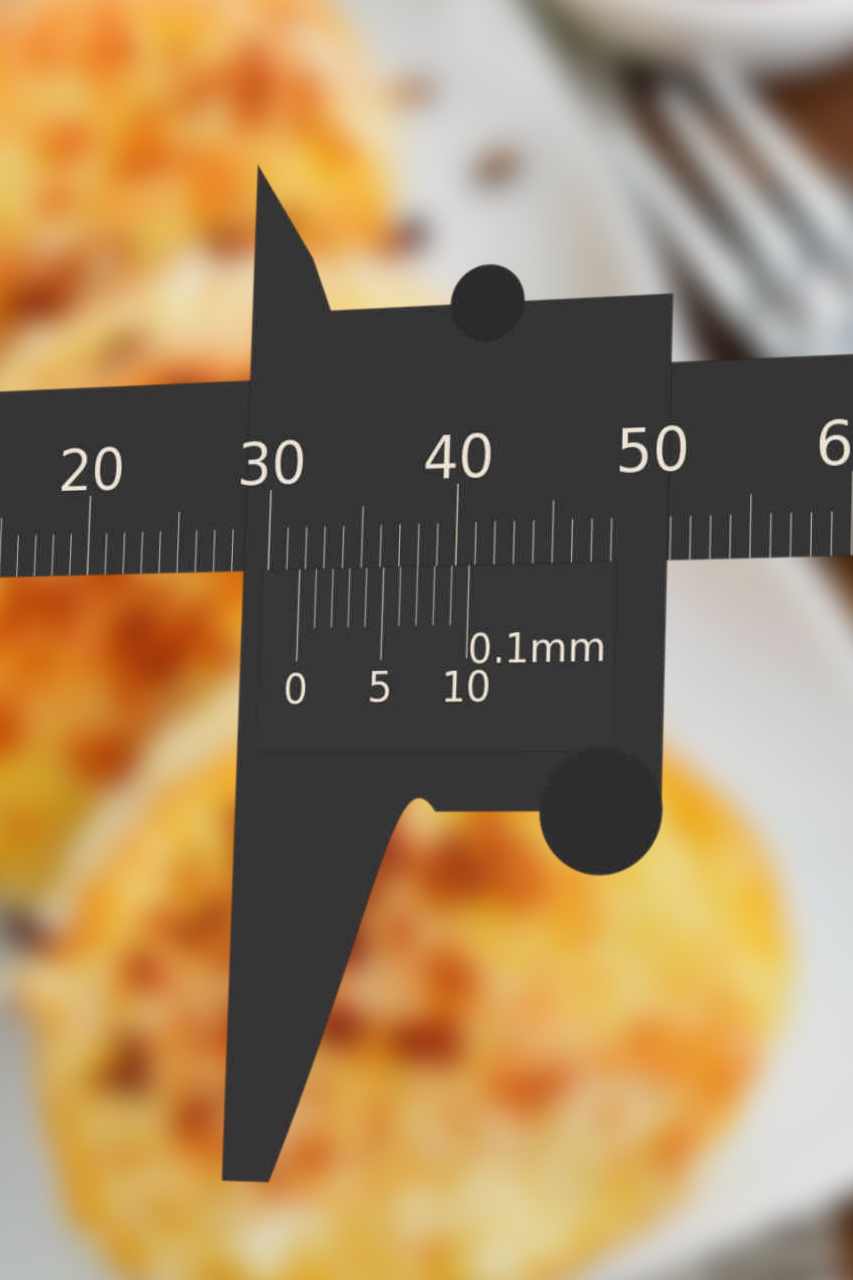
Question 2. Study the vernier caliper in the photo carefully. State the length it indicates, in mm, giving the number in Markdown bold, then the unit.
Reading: **31.7** mm
